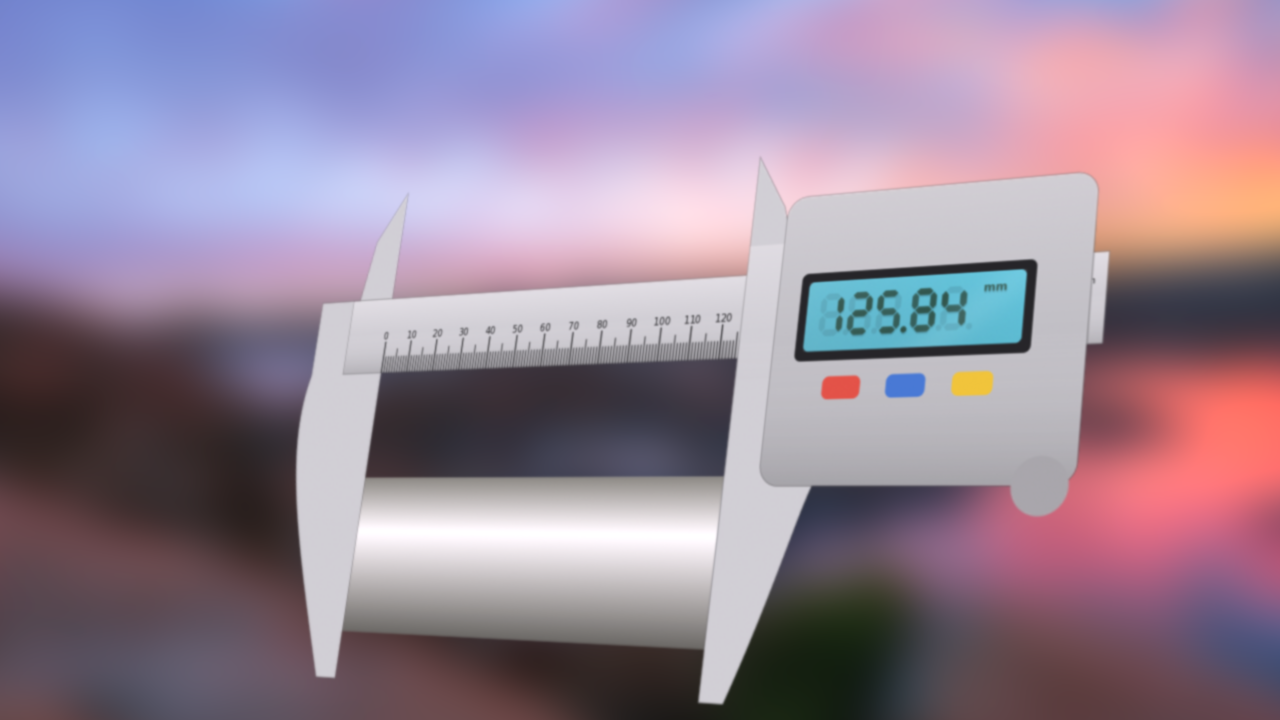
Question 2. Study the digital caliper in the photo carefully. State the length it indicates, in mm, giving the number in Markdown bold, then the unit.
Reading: **125.84** mm
